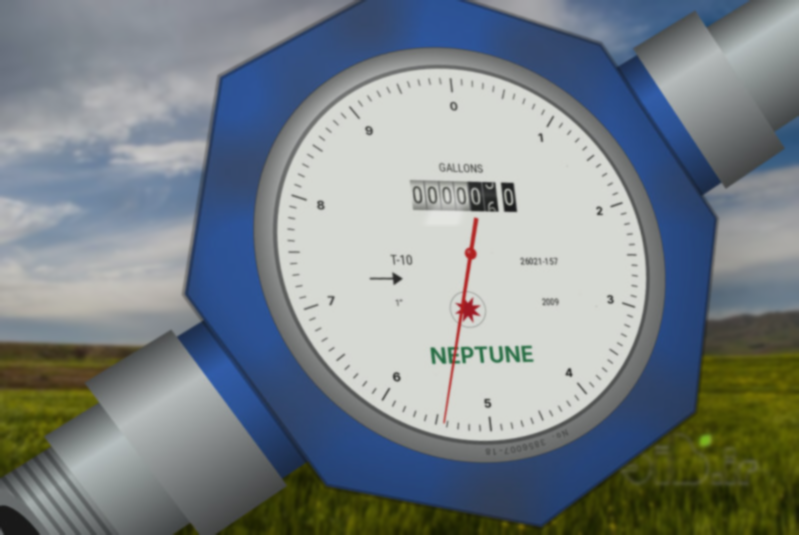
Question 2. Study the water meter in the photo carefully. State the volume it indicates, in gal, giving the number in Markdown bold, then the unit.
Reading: **55.4** gal
